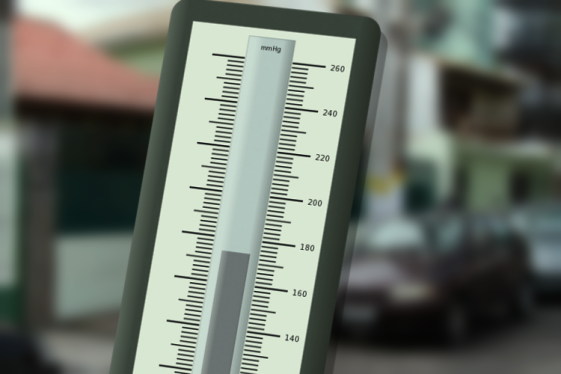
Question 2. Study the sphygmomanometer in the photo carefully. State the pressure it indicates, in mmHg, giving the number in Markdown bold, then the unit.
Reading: **174** mmHg
